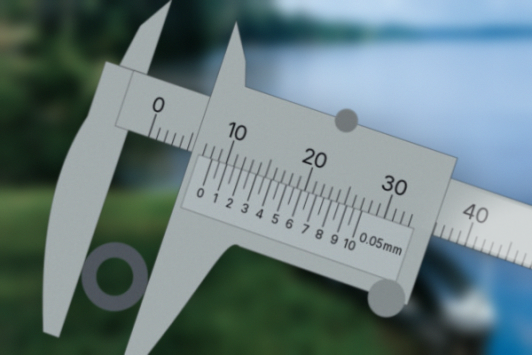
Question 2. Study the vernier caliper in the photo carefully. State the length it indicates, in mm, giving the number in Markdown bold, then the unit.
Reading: **8.2** mm
